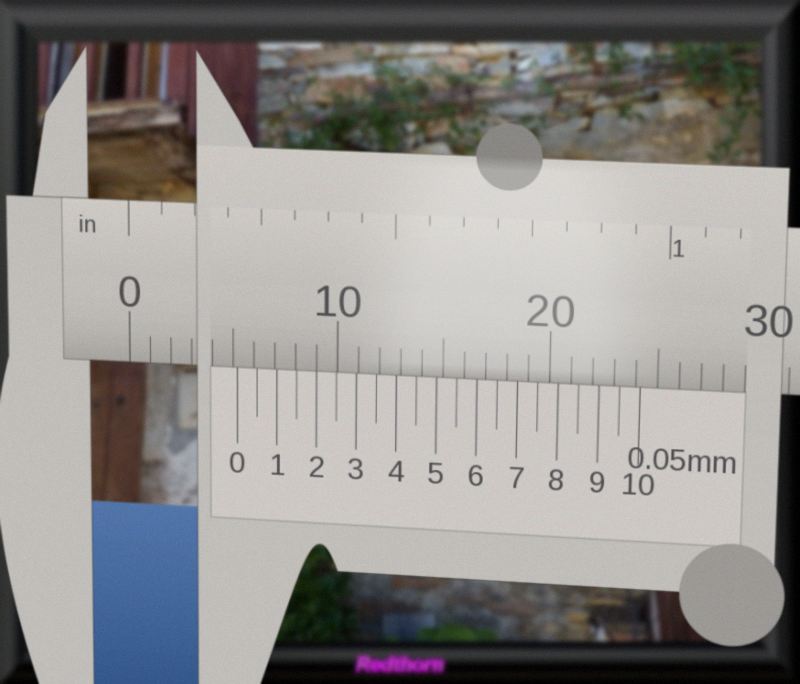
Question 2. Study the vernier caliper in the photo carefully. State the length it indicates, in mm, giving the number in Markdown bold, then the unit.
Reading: **5.2** mm
